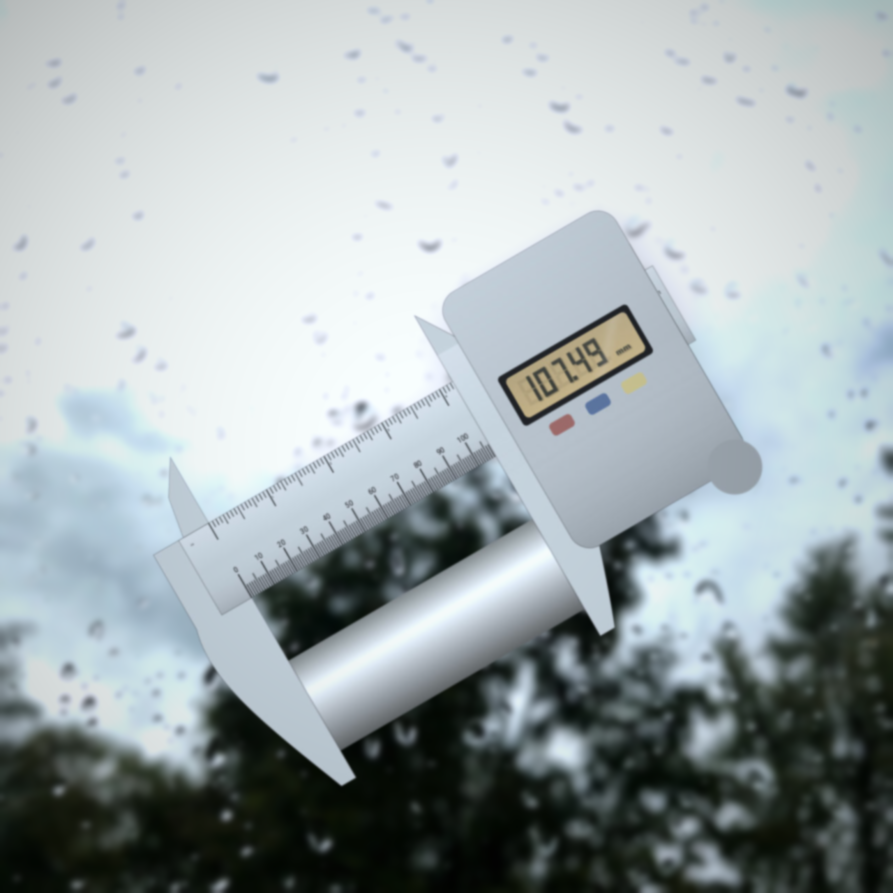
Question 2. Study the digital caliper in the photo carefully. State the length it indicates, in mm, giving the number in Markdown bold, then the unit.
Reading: **107.49** mm
